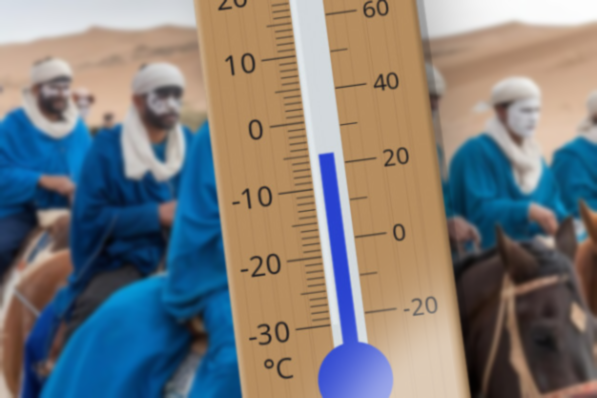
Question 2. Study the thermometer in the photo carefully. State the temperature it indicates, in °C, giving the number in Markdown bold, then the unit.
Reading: **-5** °C
